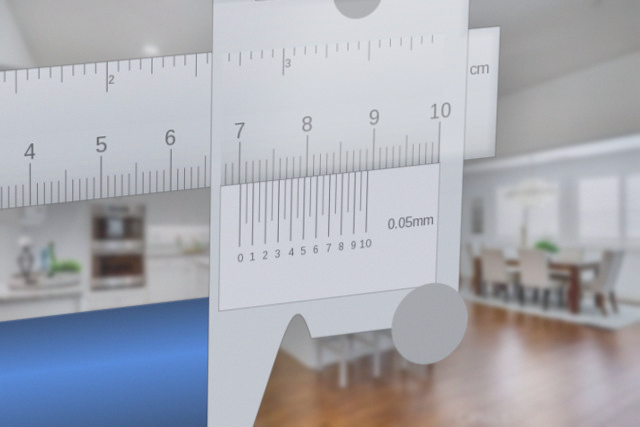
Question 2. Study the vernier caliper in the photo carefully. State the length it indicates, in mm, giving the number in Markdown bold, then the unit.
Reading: **70.2** mm
